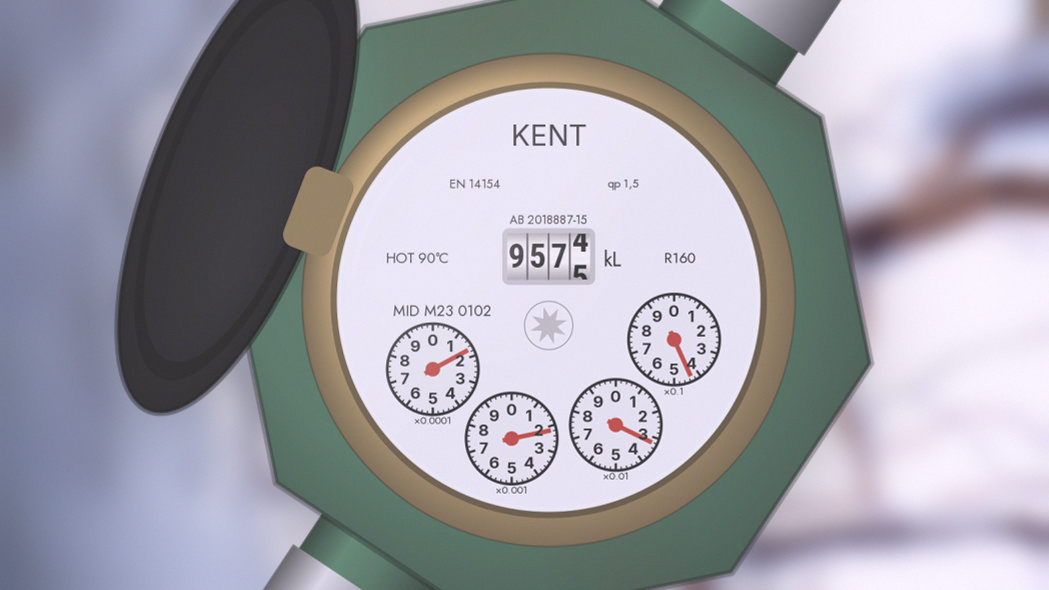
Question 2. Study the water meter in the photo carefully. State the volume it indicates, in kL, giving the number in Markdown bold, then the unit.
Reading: **9574.4321** kL
